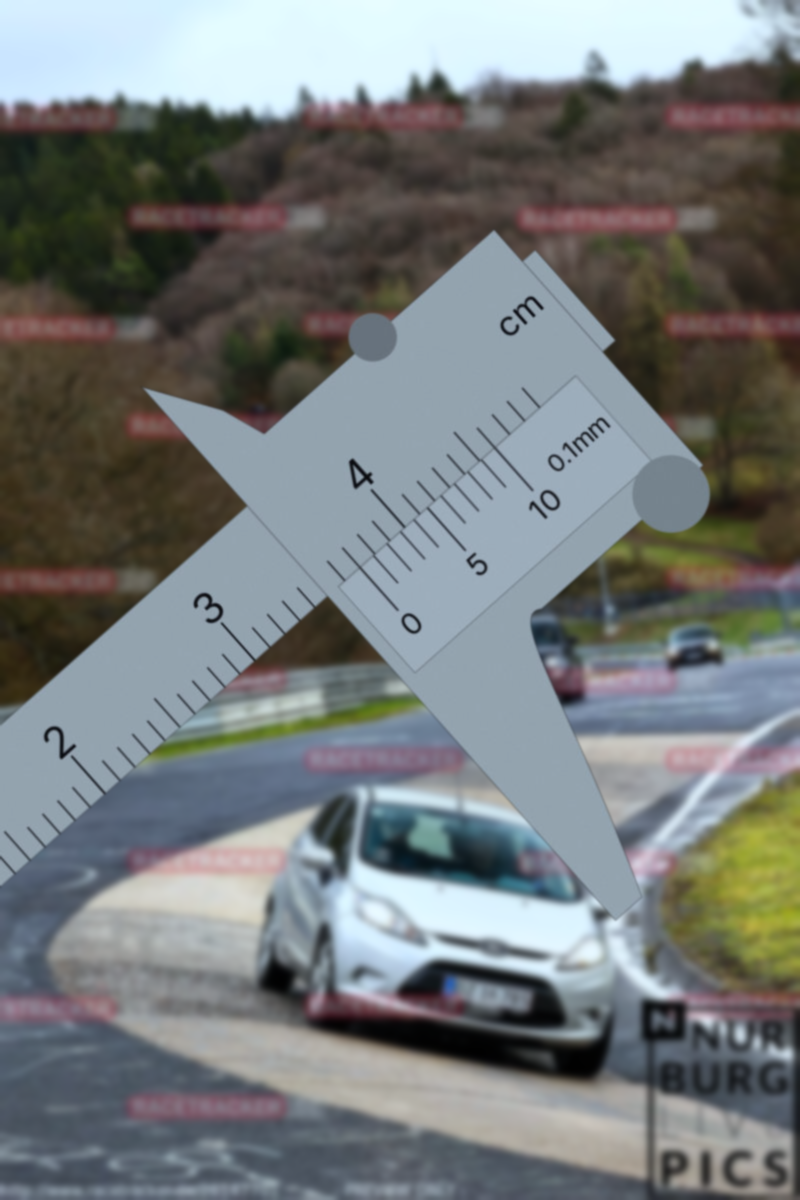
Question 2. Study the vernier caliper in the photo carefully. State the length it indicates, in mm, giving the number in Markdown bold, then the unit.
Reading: **37.0** mm
